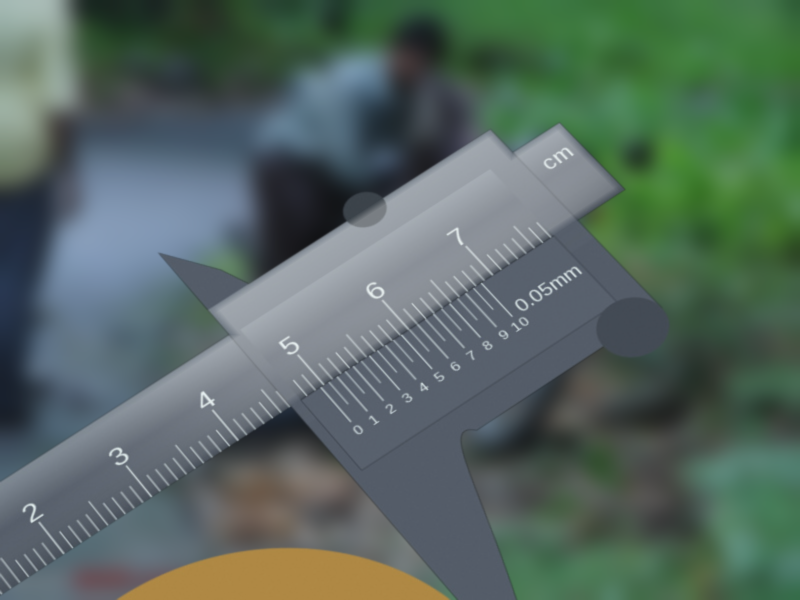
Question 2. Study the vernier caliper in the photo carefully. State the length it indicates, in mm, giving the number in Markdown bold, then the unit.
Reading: **49.6** mm
